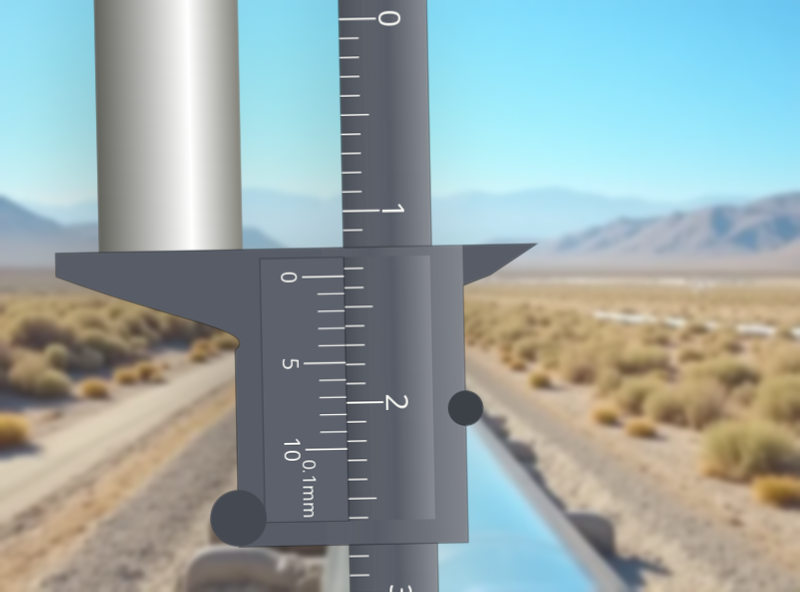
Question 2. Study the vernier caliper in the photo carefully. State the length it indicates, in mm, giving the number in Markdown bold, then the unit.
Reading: **13.4** mm
